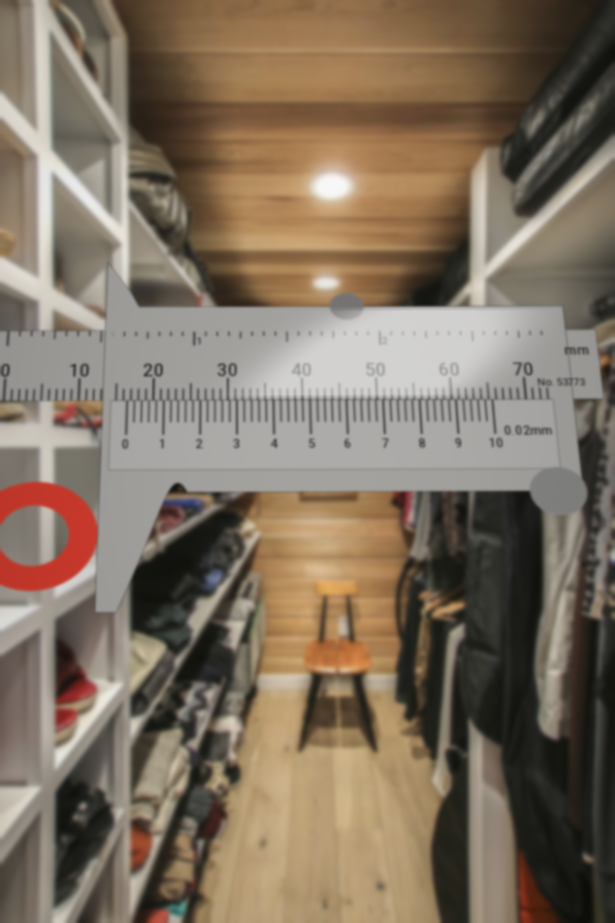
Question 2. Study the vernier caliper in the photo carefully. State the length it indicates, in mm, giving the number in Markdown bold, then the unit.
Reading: **16.5** mm
